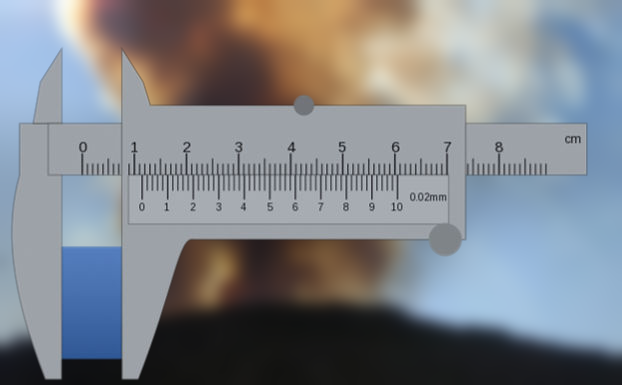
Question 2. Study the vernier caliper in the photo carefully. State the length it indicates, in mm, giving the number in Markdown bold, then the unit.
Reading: **11.5** mm
